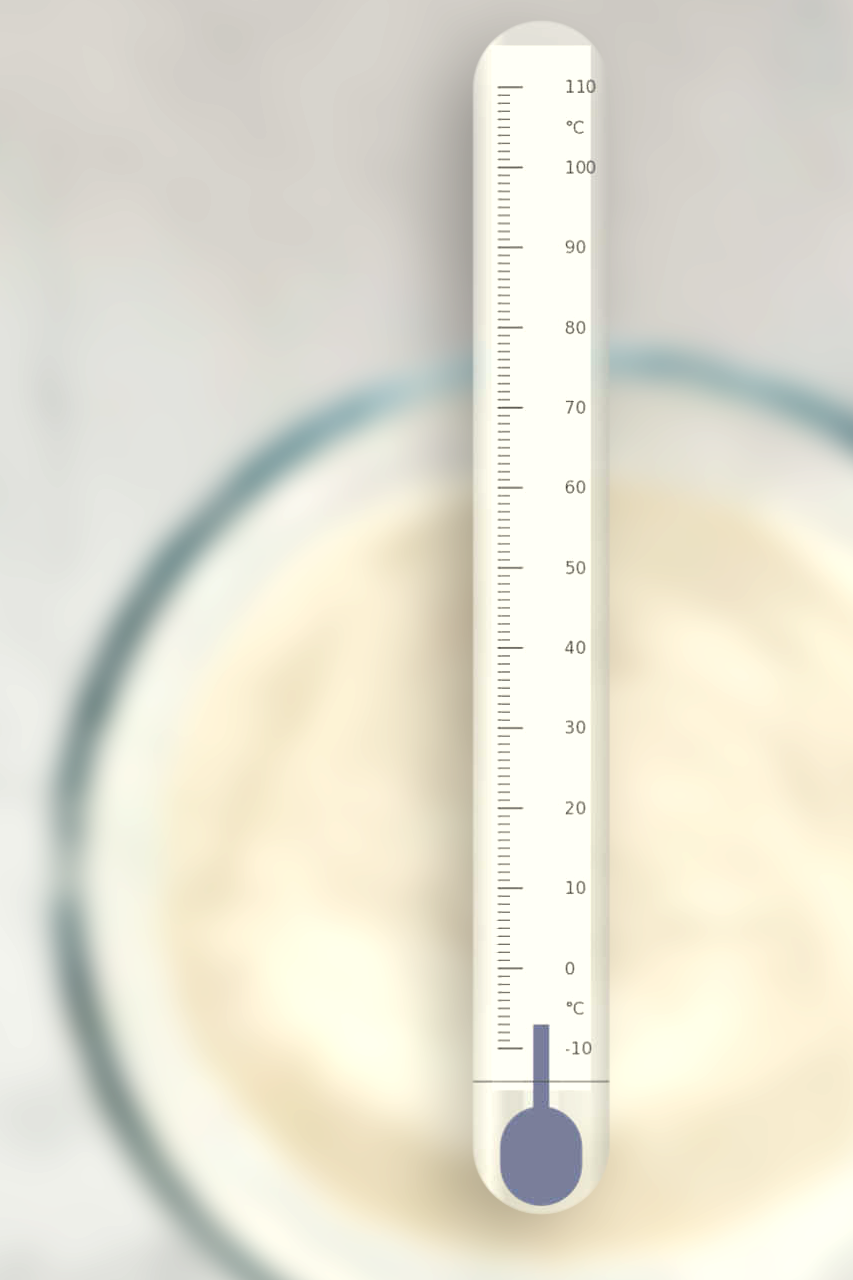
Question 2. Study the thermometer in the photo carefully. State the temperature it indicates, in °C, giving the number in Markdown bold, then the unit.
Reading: **-7** °C
